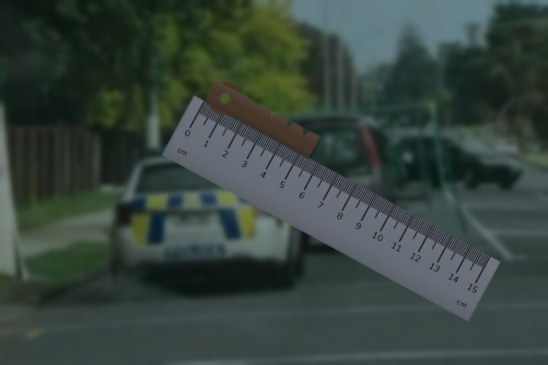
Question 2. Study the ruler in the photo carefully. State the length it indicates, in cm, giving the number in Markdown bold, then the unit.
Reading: **5.5** cm
